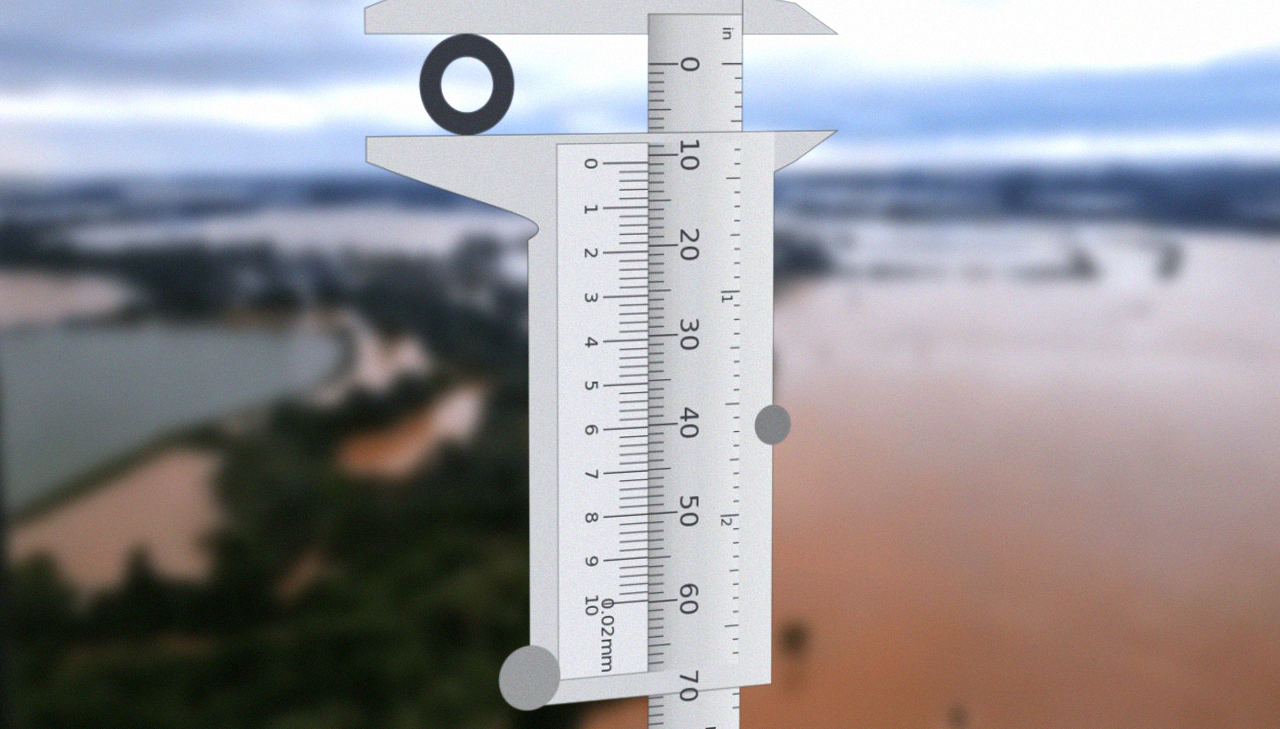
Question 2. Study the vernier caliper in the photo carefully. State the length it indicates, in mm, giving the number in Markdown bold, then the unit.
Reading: **10.8** mm
